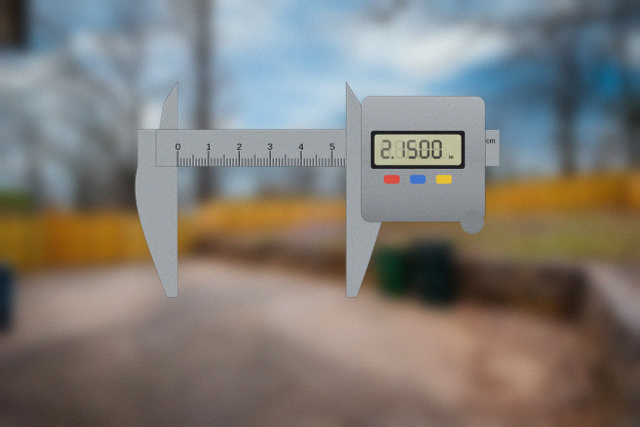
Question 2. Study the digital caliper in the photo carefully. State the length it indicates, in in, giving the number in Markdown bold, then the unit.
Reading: **2.1500** in
